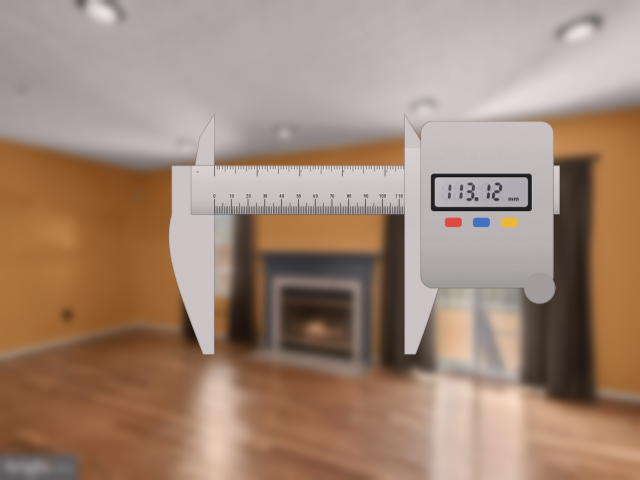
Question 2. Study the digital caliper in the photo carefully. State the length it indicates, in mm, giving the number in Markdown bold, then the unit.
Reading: **113.12** mm
